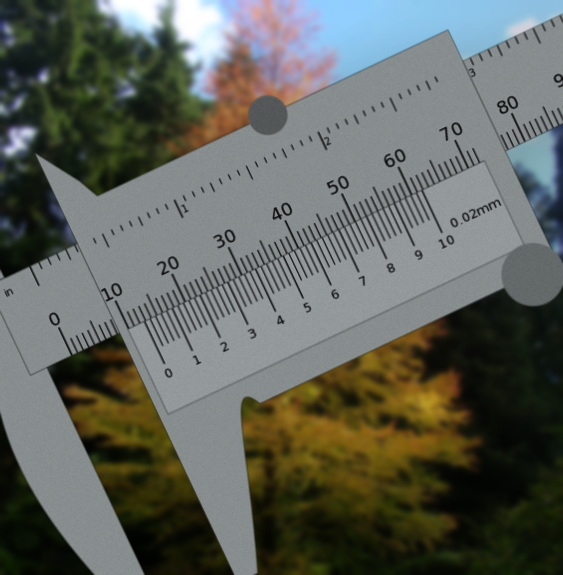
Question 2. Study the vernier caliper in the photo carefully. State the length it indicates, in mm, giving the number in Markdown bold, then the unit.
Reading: **12.8** mm
